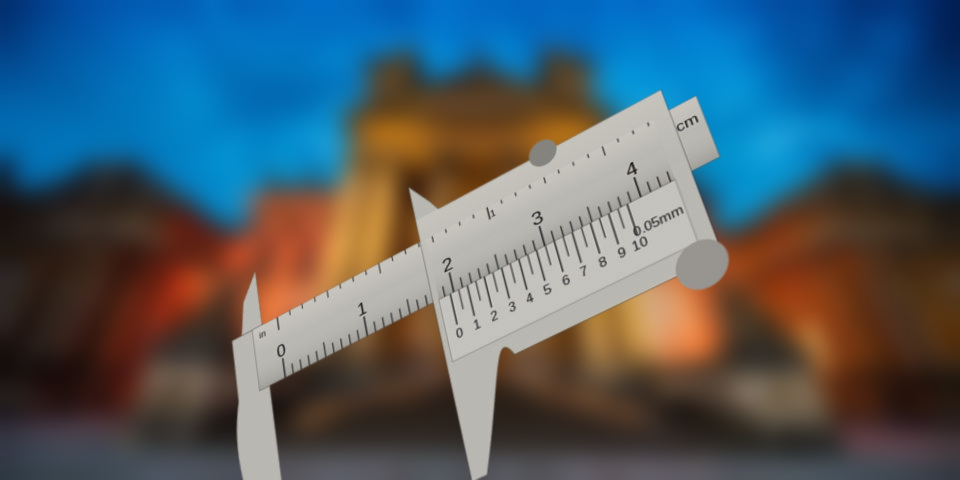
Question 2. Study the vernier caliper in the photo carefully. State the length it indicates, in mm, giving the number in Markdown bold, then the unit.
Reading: **19.6** mm
